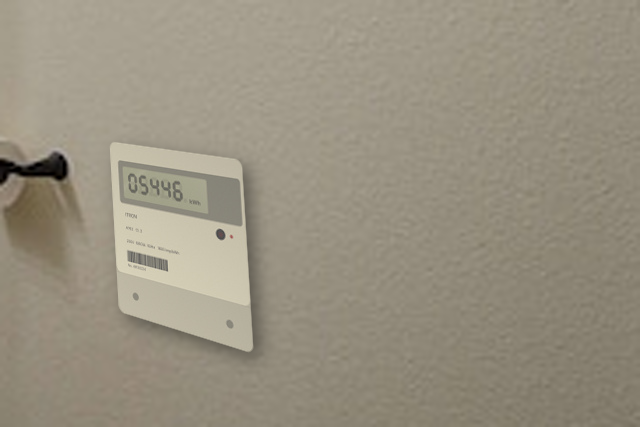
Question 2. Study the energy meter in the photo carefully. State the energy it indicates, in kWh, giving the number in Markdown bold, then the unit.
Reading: **5446** kWh
